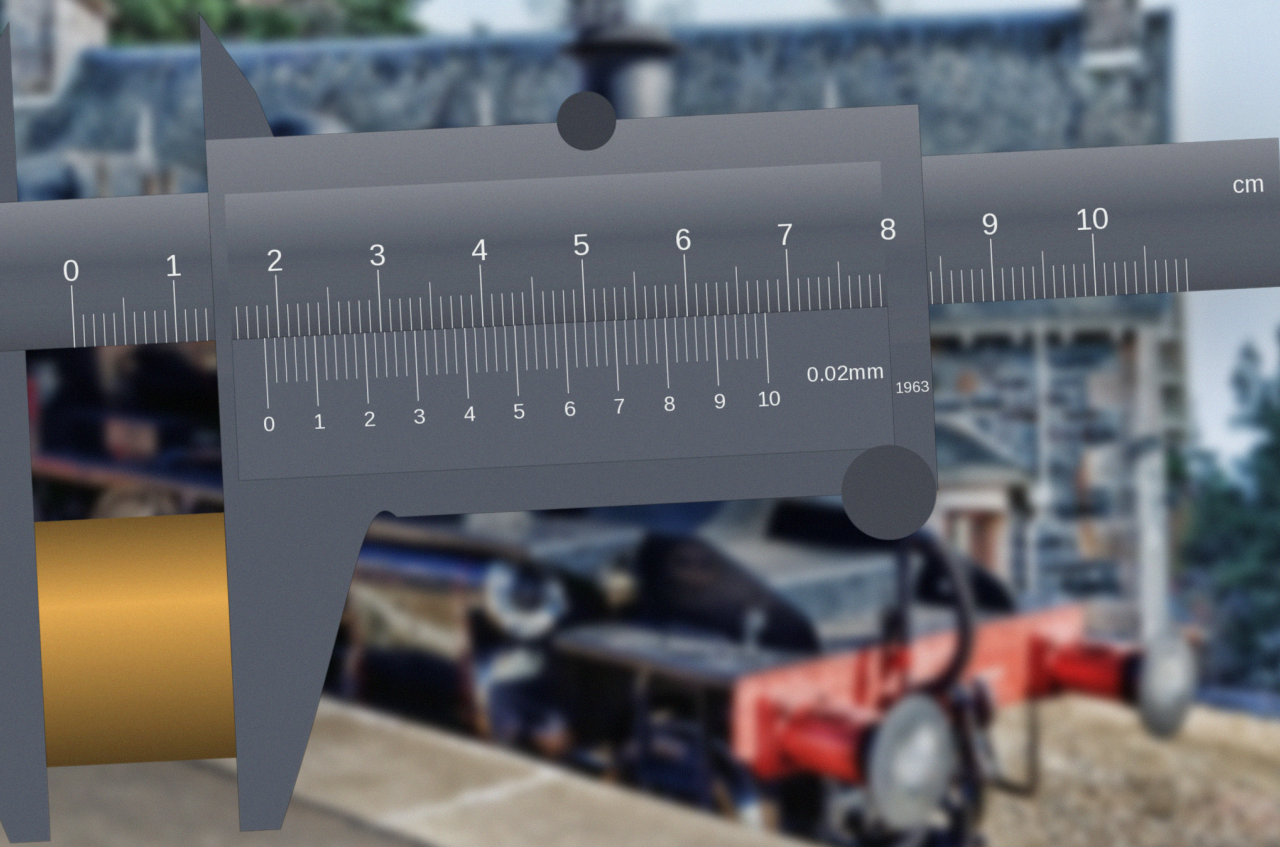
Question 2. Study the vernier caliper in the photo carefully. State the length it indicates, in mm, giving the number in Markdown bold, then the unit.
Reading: **18.6** mm
